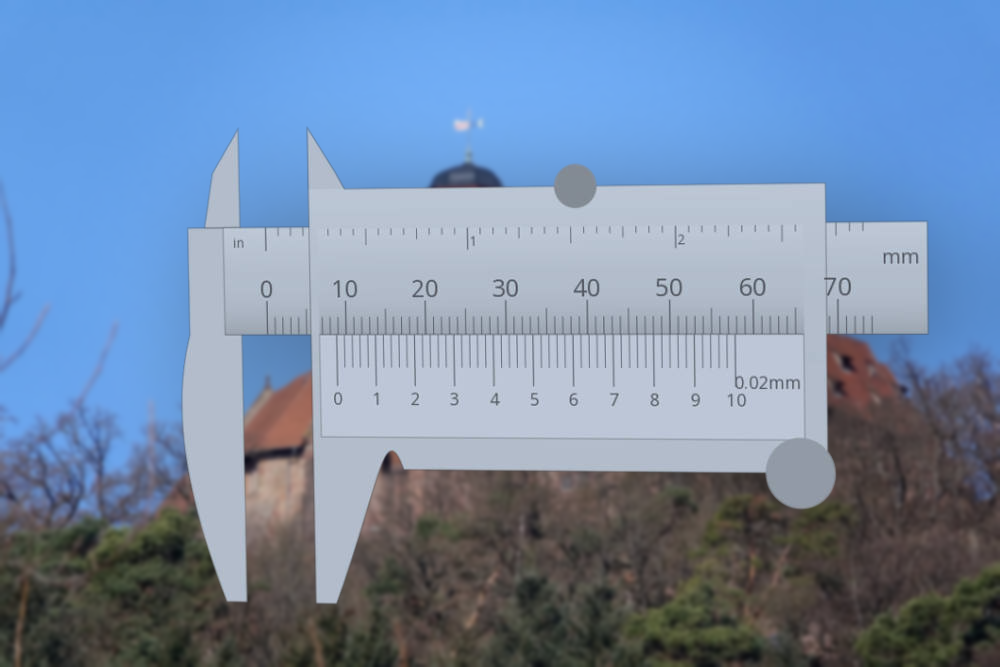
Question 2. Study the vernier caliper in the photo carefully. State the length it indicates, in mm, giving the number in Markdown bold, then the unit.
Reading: **8.8** mm
